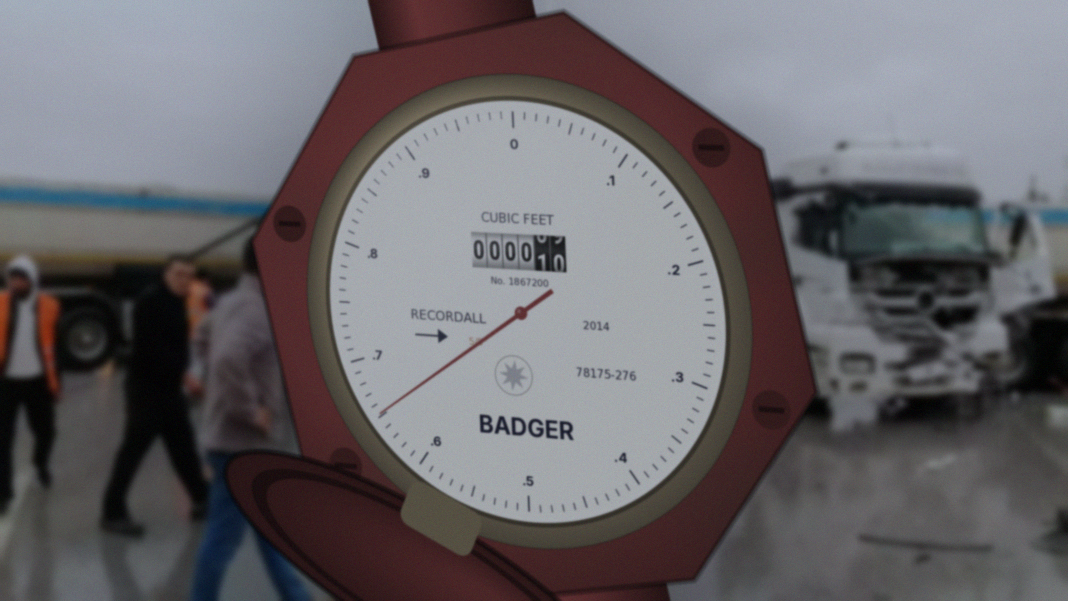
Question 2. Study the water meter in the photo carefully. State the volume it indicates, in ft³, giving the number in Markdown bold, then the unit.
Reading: **9.65** ft³
